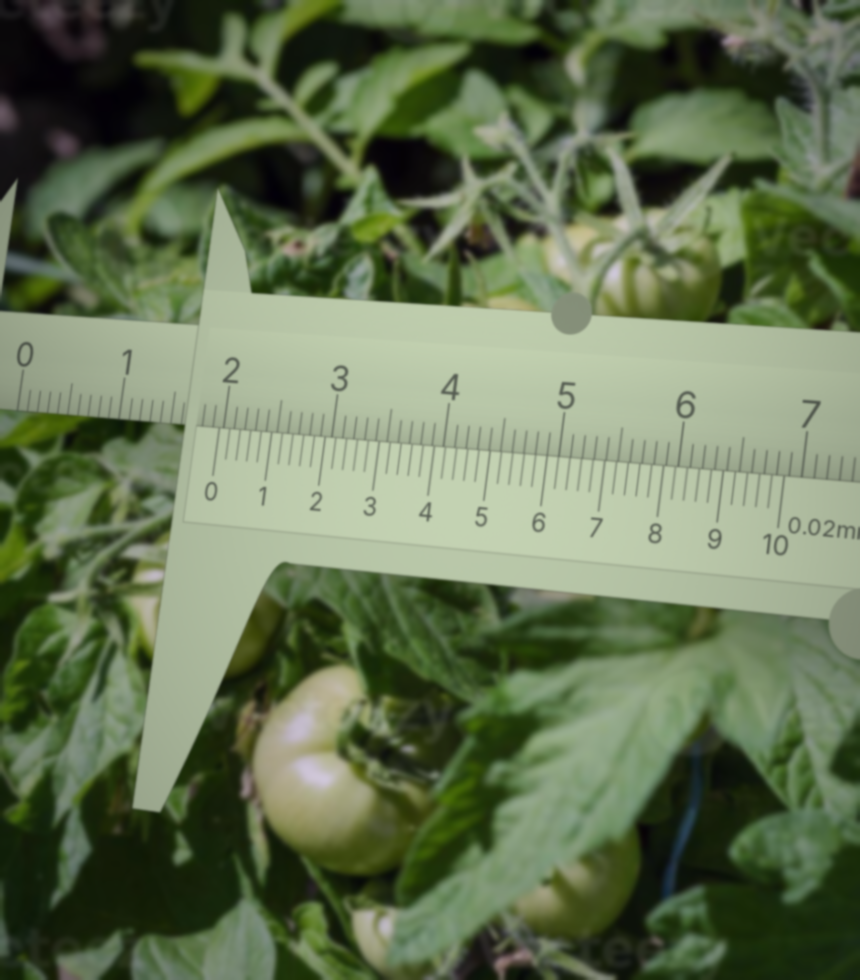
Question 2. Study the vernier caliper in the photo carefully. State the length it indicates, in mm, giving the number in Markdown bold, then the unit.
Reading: **19.6** mm
